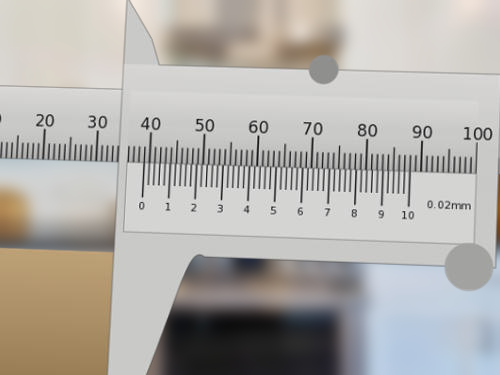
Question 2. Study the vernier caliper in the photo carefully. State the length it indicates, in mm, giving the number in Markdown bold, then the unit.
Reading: **39.0** mm
